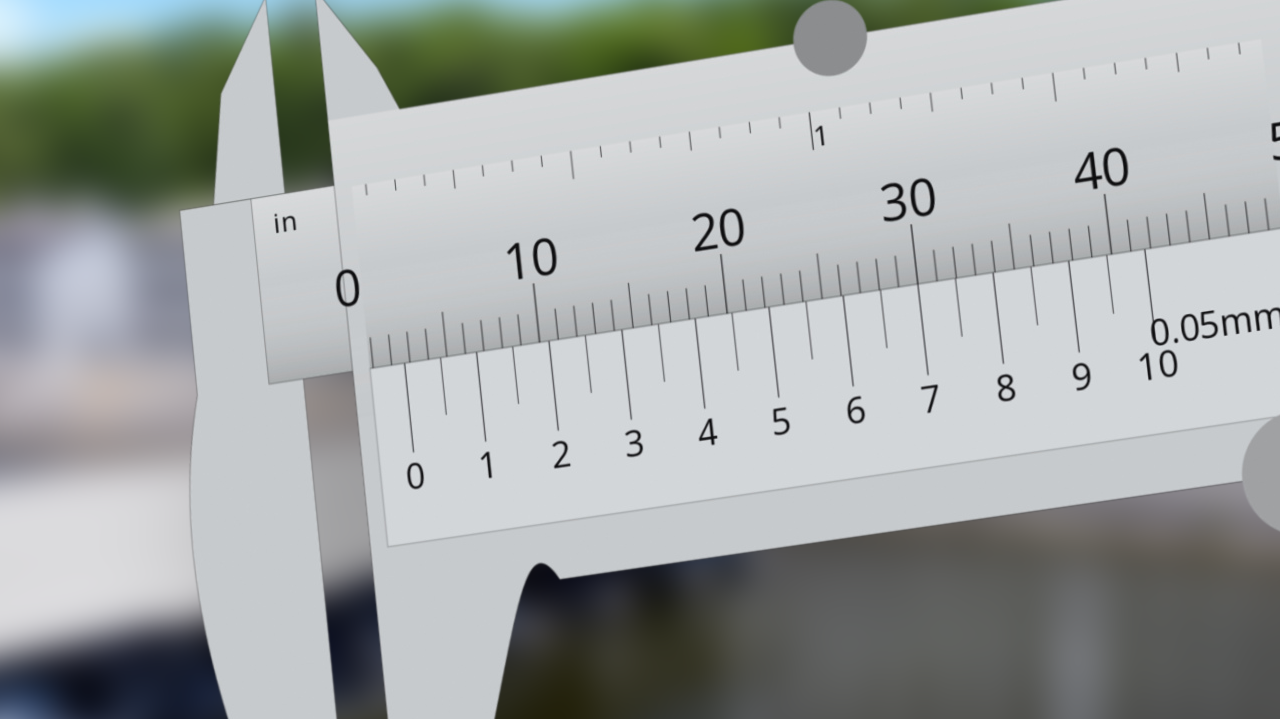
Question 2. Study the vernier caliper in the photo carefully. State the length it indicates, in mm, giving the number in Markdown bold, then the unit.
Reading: **2.7** mm
